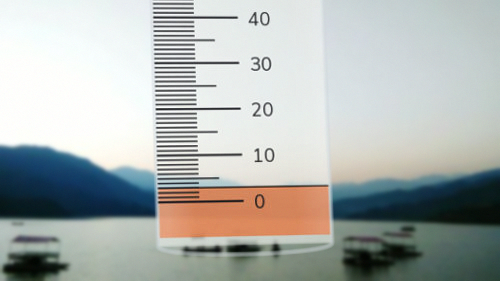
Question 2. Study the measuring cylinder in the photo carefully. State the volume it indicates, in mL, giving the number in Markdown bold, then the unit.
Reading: **3** mL
